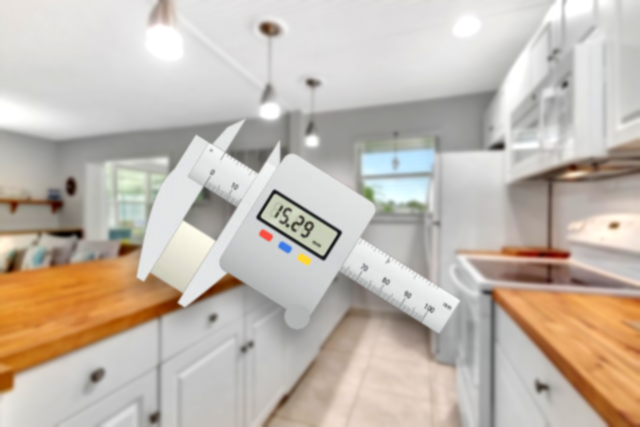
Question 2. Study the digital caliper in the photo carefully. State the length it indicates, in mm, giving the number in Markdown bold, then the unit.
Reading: **15.29** mm
